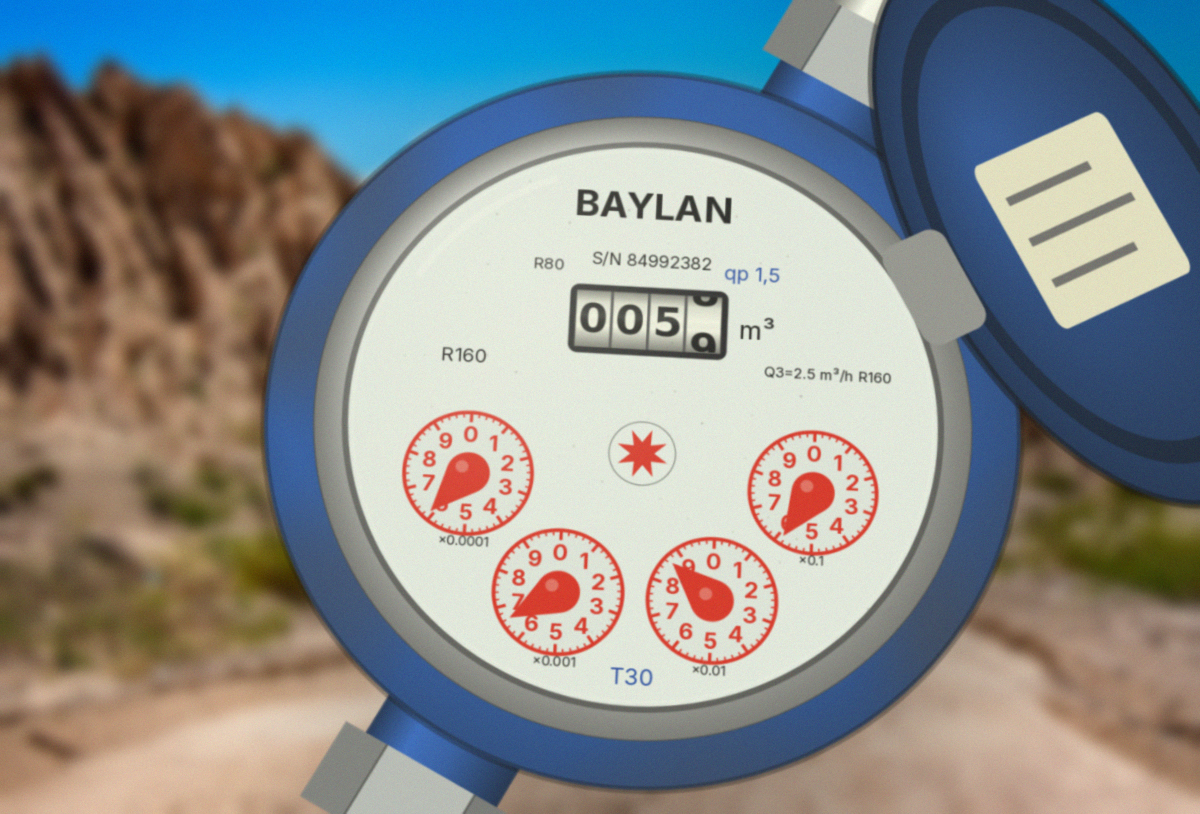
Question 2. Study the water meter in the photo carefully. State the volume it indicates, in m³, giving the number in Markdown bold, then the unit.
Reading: **58.5866** m³
